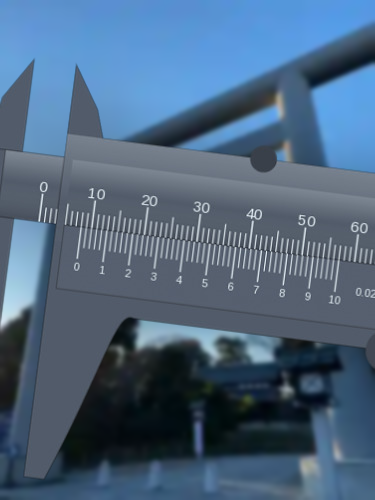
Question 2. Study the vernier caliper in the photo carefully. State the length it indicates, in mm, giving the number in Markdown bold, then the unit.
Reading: **8.0** mm
